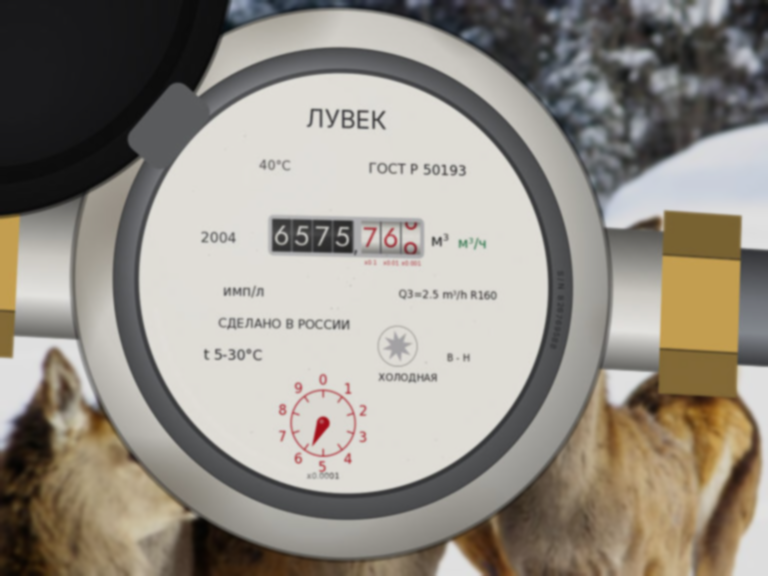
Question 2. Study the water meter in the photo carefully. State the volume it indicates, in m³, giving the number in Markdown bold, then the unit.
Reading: **6575.7685** m³
